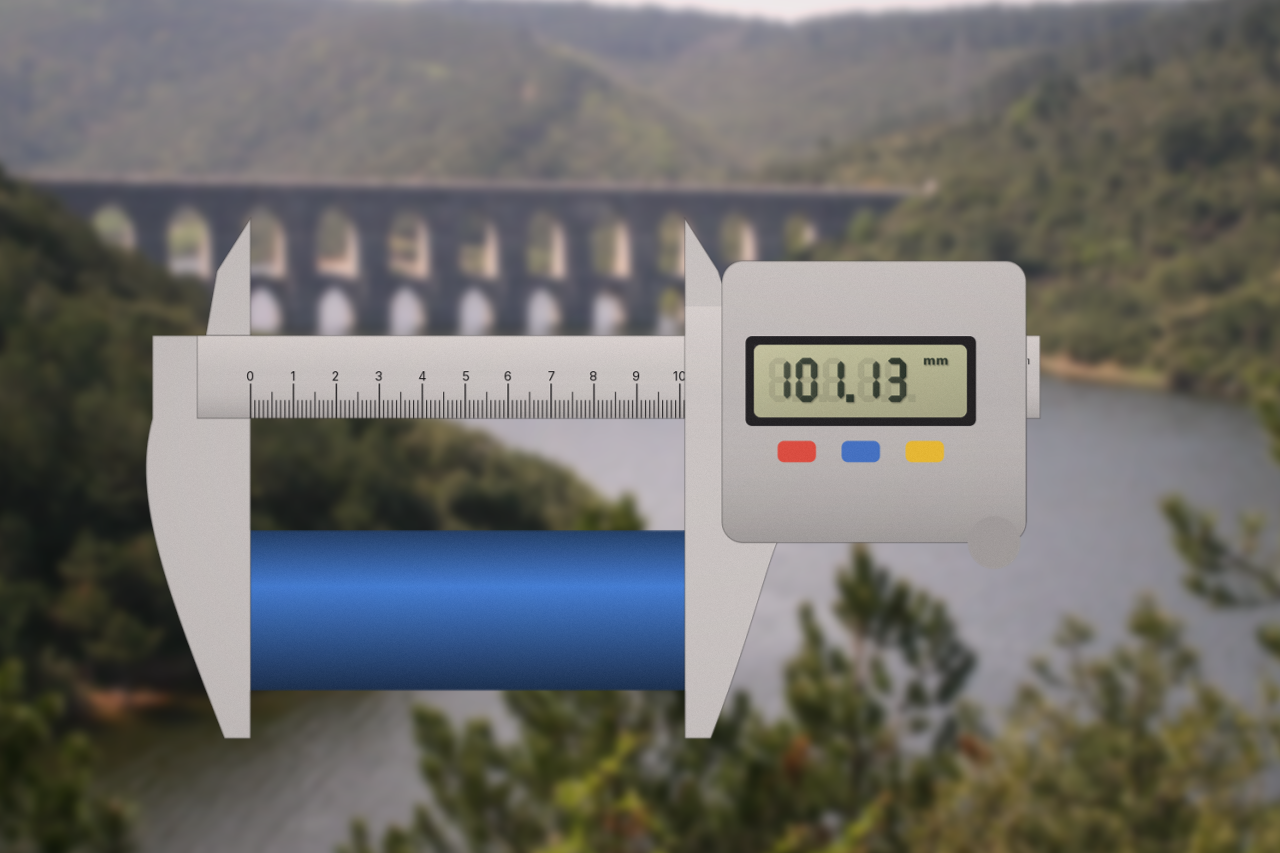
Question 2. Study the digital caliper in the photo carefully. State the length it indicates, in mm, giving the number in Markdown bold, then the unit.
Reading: **101.13** mm
